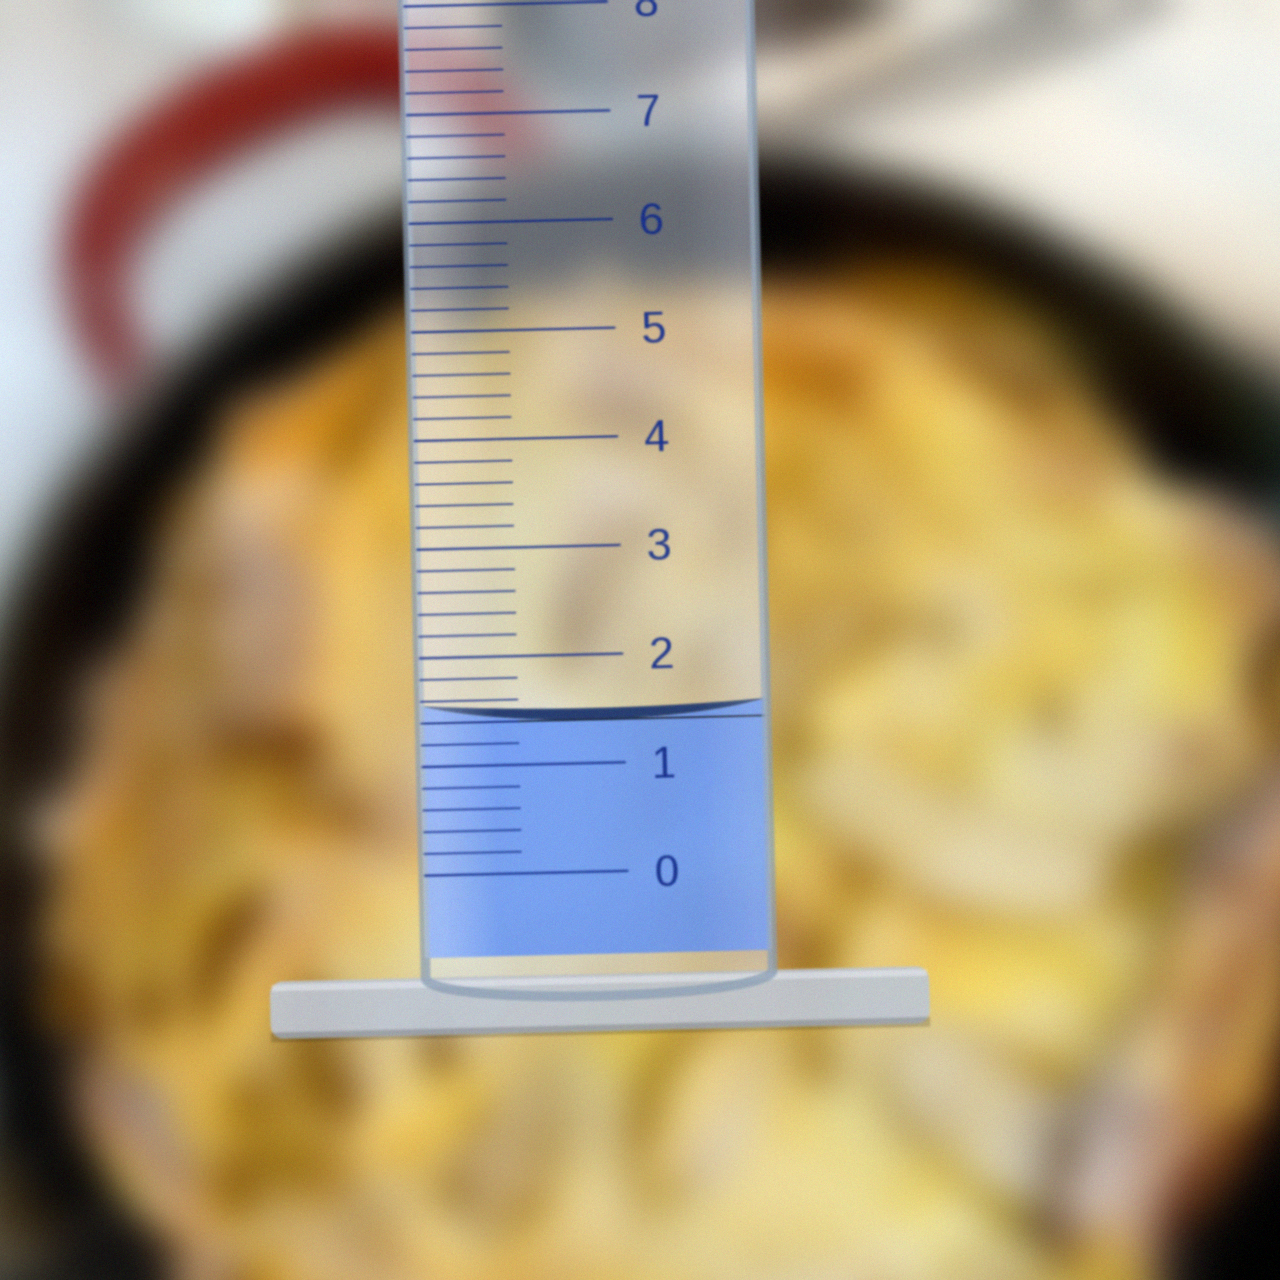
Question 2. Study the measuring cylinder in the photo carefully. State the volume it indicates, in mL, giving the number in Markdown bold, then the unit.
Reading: **1.4** mL
